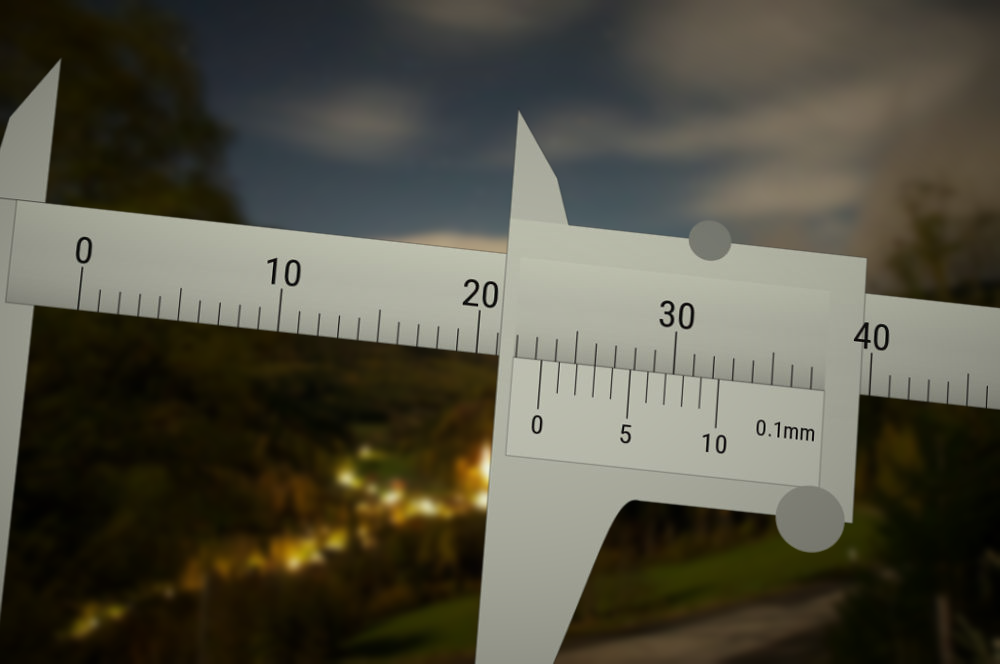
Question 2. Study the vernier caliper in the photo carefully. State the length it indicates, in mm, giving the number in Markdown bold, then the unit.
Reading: **23.3** mm
